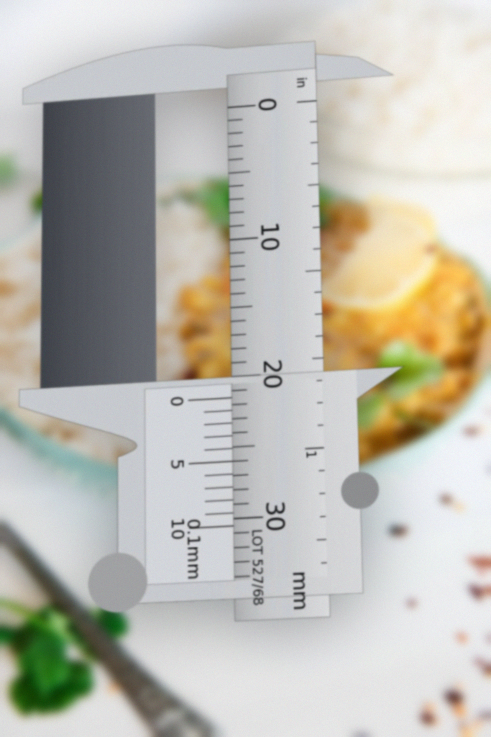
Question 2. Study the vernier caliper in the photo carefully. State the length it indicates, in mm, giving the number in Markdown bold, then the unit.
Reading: **21.5** mm
